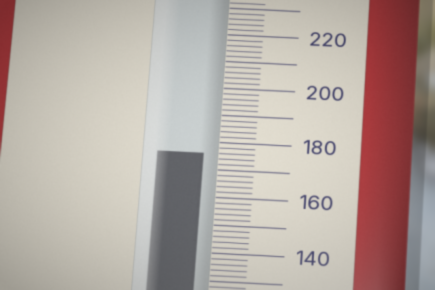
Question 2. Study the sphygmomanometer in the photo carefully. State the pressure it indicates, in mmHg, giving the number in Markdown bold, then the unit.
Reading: **176** mmHg
